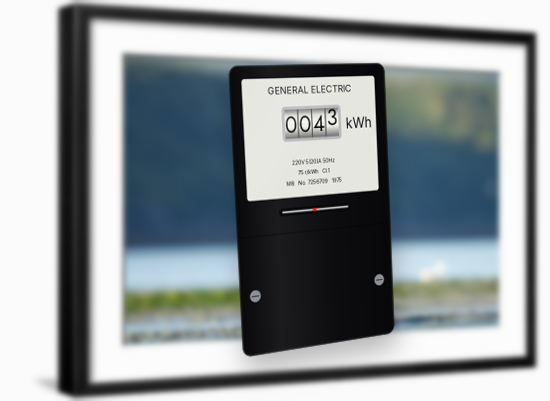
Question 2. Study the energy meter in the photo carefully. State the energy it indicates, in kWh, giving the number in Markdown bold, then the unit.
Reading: **43** kWh
